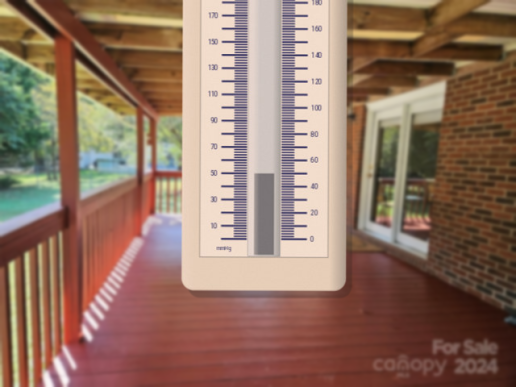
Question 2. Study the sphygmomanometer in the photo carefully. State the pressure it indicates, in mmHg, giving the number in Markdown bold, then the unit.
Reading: **50** mmHg
